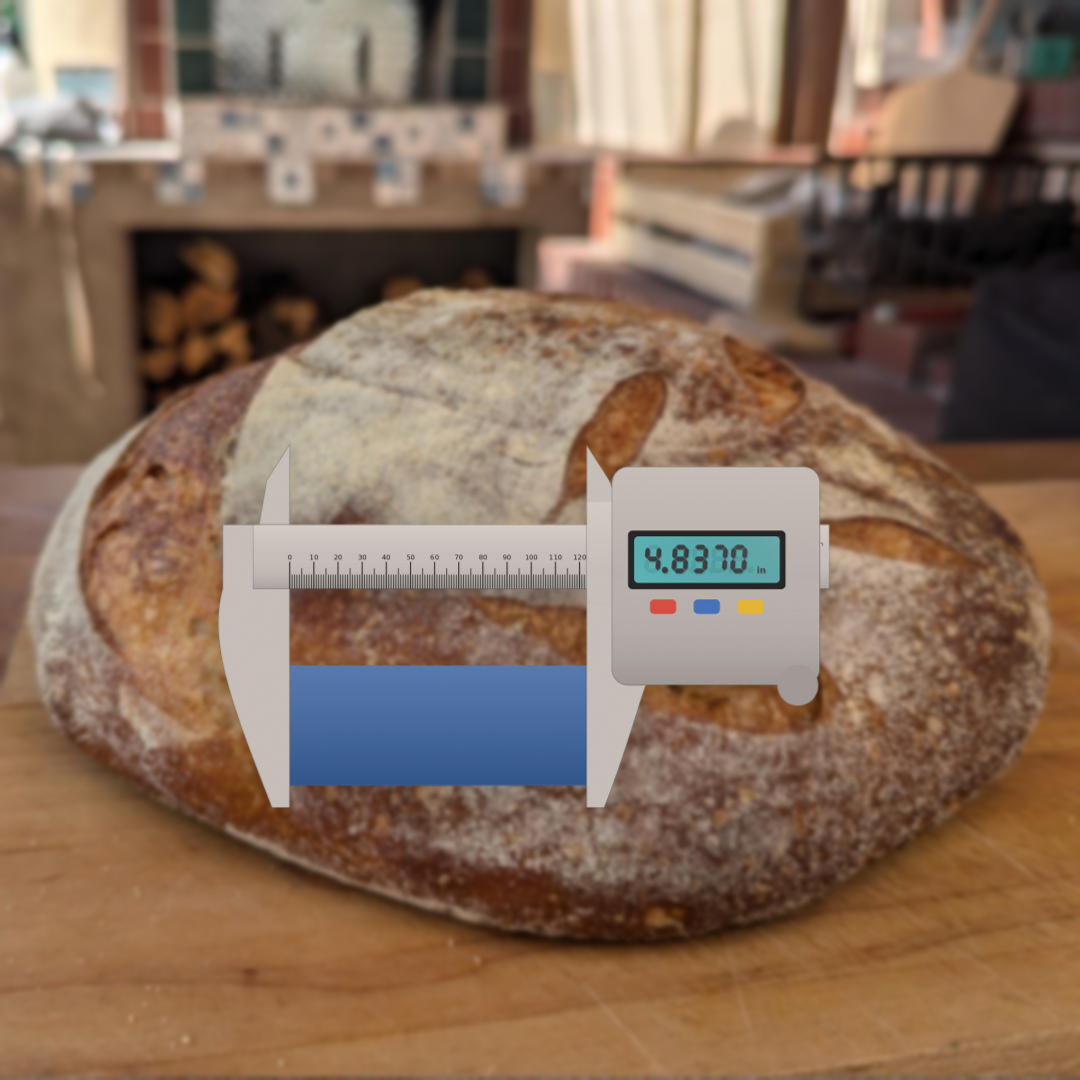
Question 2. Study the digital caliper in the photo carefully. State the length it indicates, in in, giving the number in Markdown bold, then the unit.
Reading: **4.8370** in
